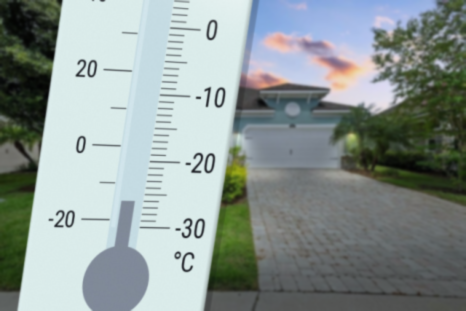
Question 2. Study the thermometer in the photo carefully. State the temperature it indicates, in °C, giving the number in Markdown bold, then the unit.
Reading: **-26** °C
